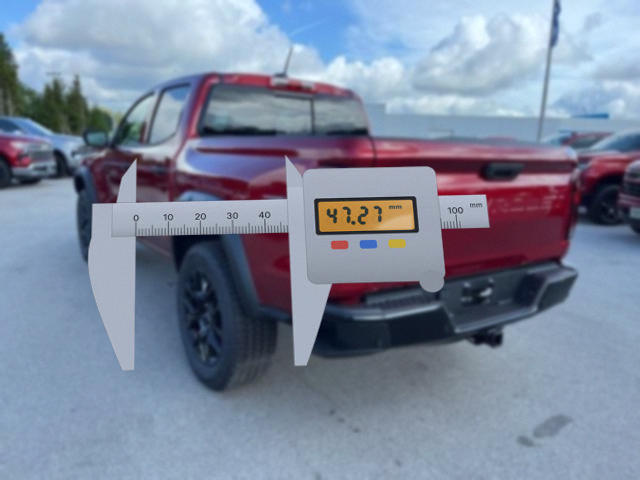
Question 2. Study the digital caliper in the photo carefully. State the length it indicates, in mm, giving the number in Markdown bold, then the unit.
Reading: **47.27** mm
